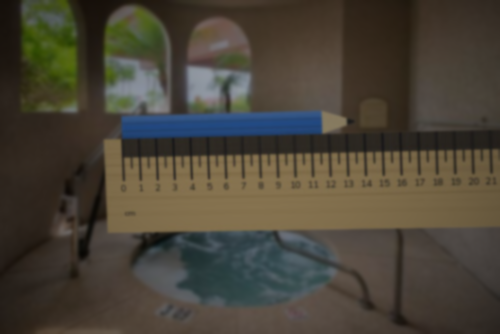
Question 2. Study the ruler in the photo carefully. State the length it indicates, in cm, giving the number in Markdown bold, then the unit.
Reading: **13.5** cm
